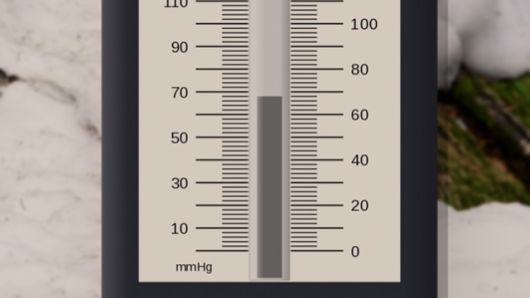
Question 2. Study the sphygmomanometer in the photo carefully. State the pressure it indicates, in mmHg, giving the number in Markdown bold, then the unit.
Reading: **68** mmHg
